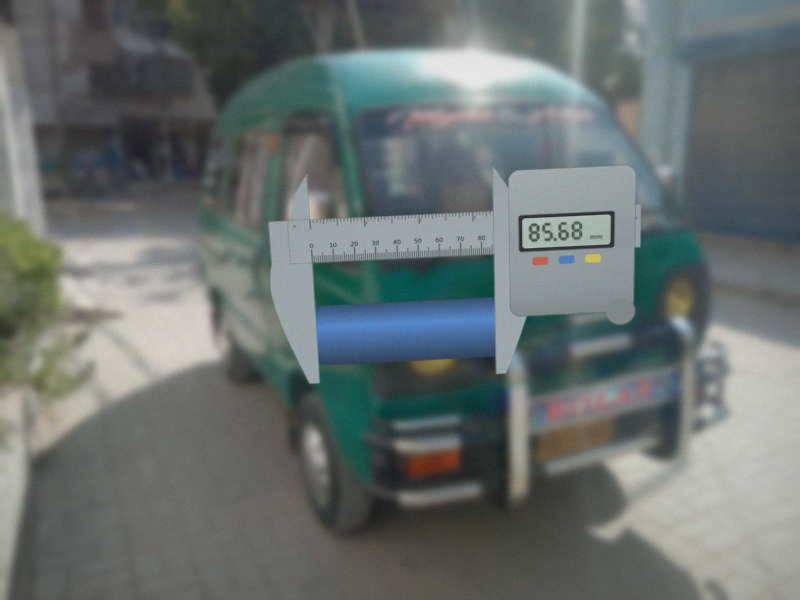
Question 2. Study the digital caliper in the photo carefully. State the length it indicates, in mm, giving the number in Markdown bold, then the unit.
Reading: **85.68** mm
